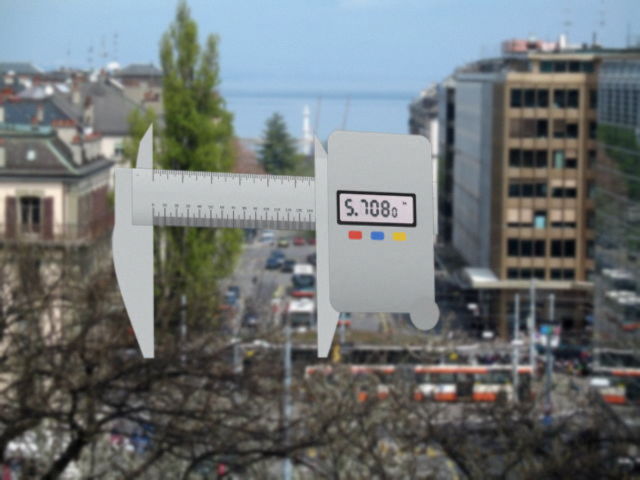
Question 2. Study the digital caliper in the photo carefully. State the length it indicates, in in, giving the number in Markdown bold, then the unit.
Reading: **5.7080** in
